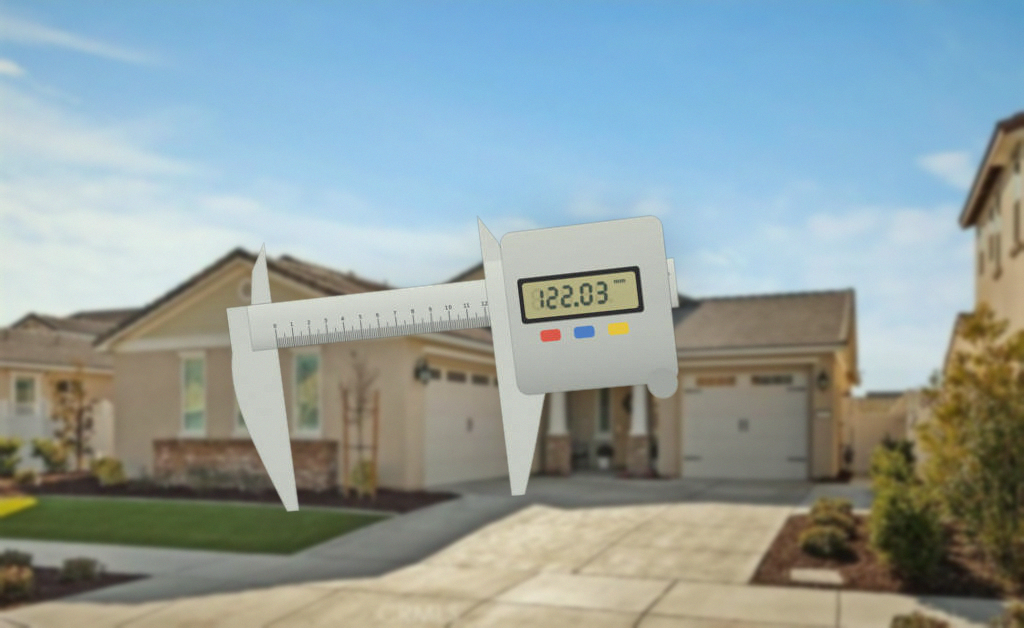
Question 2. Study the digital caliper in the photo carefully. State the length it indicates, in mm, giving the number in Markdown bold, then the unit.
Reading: **122.03** mm
